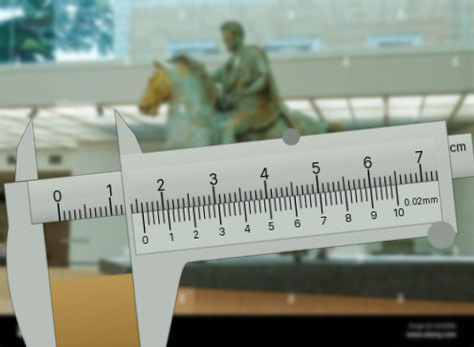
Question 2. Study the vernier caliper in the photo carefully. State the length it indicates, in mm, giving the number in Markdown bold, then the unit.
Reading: **16.0** mm
